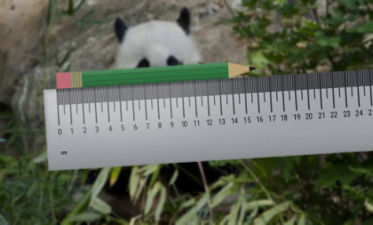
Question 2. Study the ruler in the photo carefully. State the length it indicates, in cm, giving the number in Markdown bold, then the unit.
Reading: **16** cm
